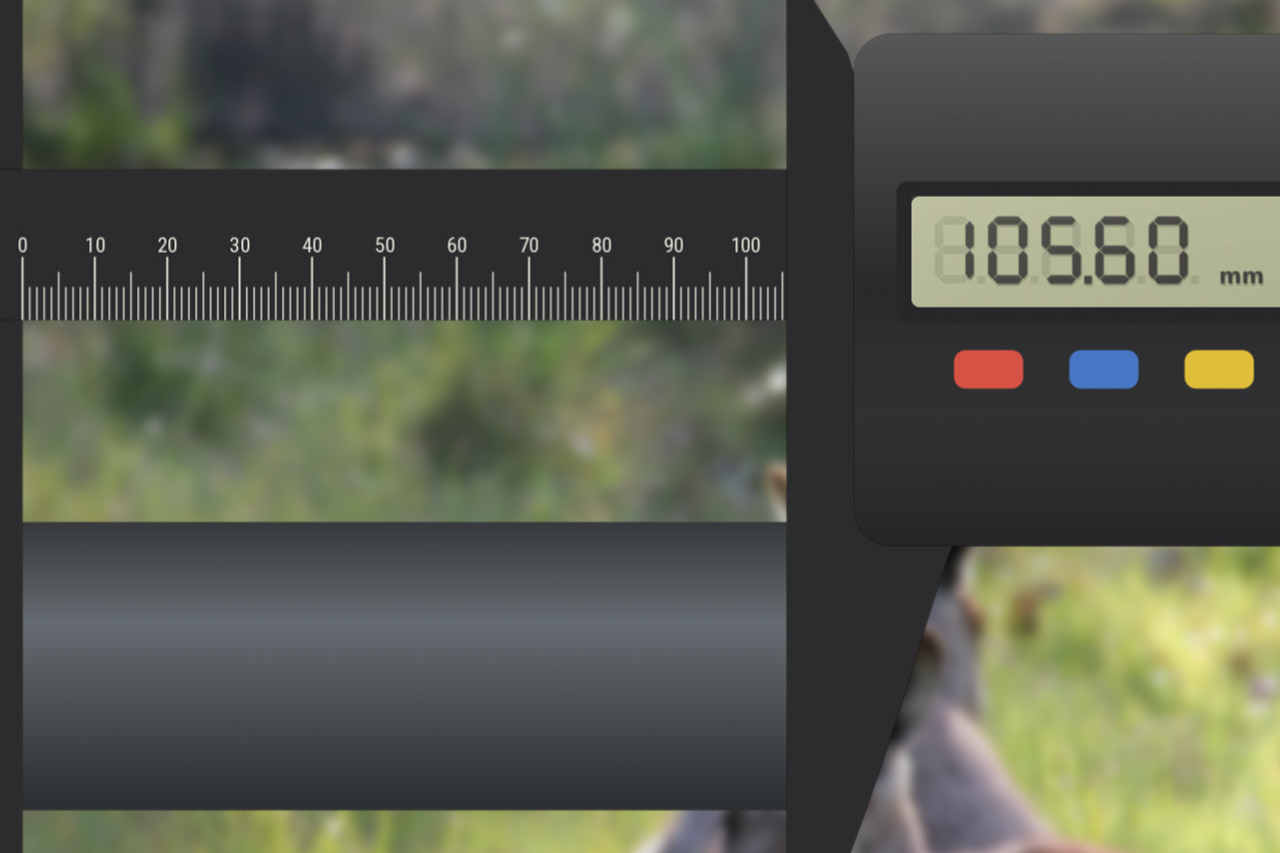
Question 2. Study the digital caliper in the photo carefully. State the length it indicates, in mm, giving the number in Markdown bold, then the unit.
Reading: **105.60** mm
